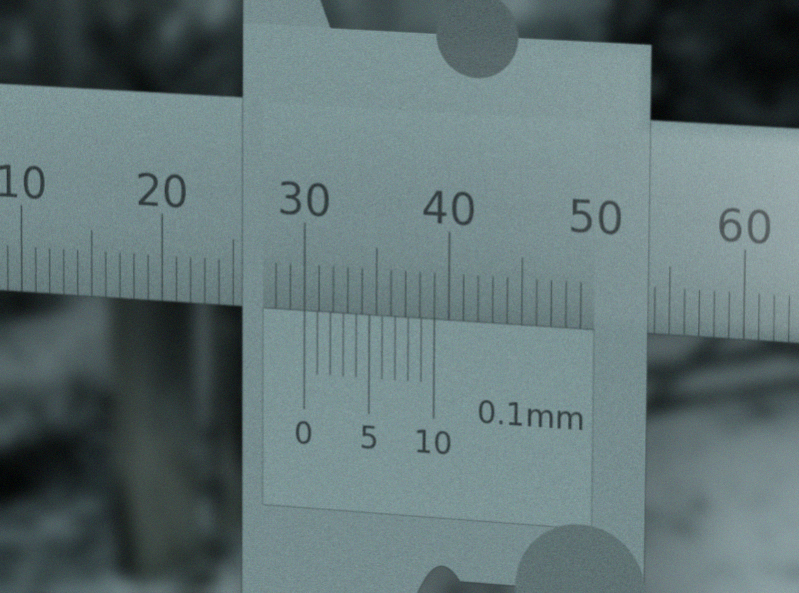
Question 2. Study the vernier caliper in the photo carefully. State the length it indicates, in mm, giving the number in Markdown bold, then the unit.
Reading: **30.0** mm
